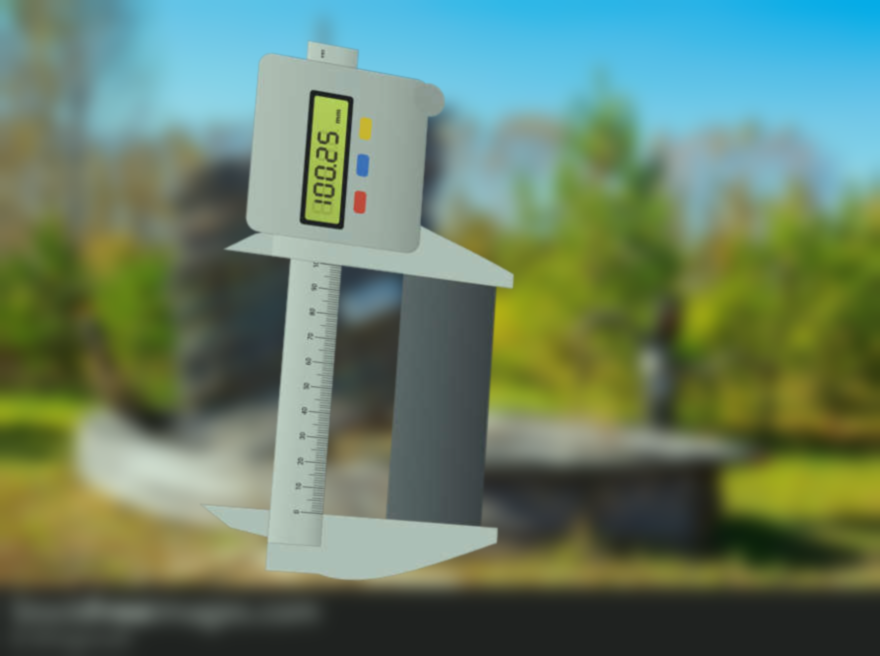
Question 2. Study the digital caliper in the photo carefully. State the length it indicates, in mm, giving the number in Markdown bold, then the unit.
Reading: **100.25** mm
